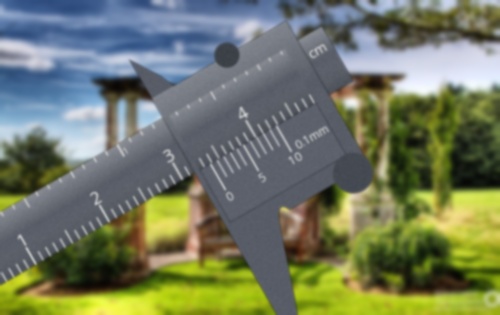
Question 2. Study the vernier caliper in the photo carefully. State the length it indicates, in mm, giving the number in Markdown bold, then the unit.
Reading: **33.8** mm
